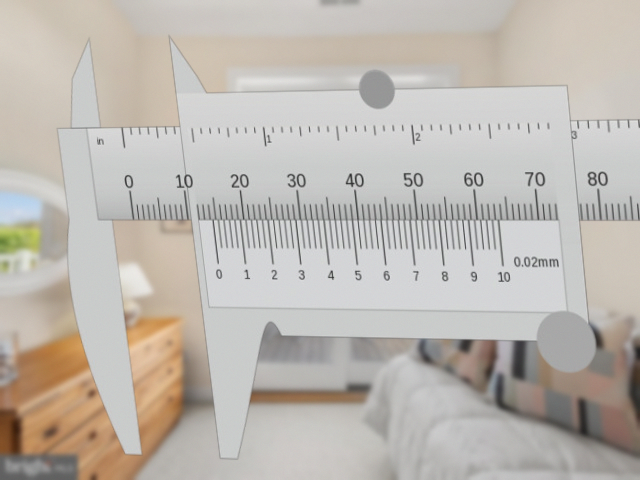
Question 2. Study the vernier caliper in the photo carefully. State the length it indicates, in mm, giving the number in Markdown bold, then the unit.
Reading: **14.5** mm
